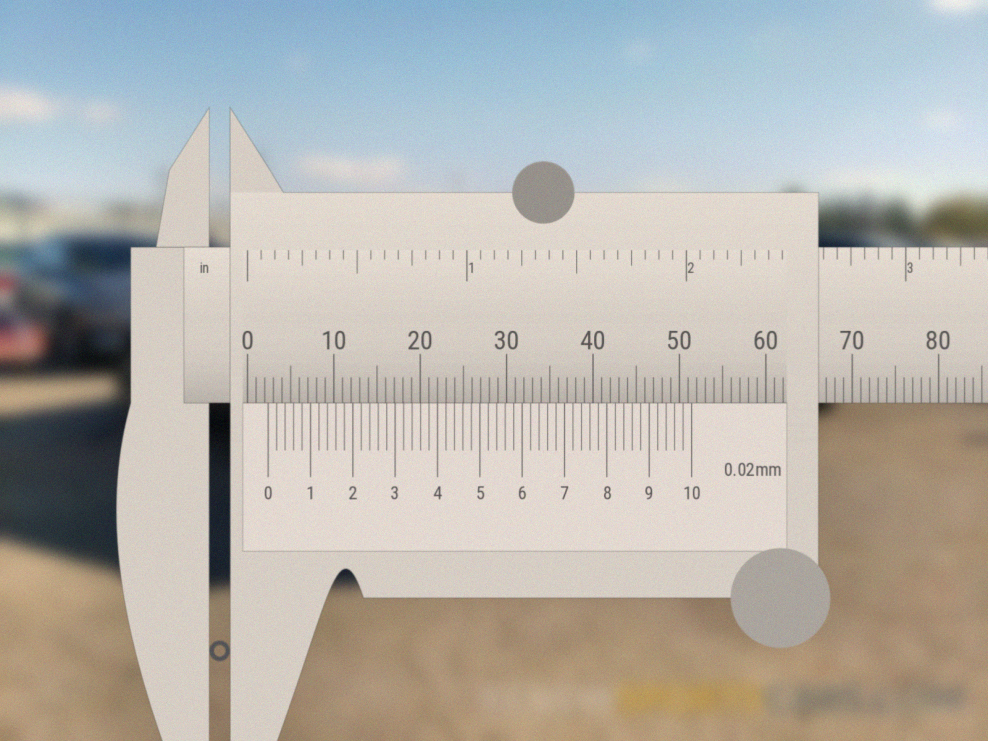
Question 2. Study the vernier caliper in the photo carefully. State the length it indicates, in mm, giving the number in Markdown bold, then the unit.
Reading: **2.4** mm
